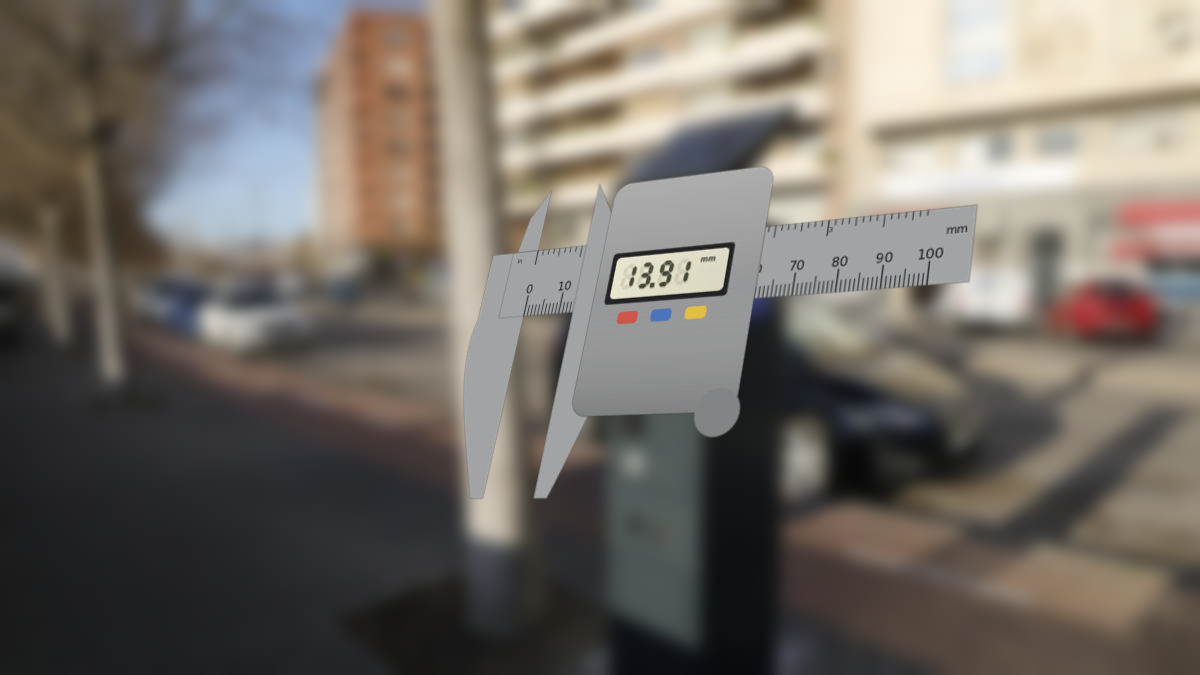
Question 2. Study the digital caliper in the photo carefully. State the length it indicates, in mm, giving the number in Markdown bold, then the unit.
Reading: **13.91** mm
